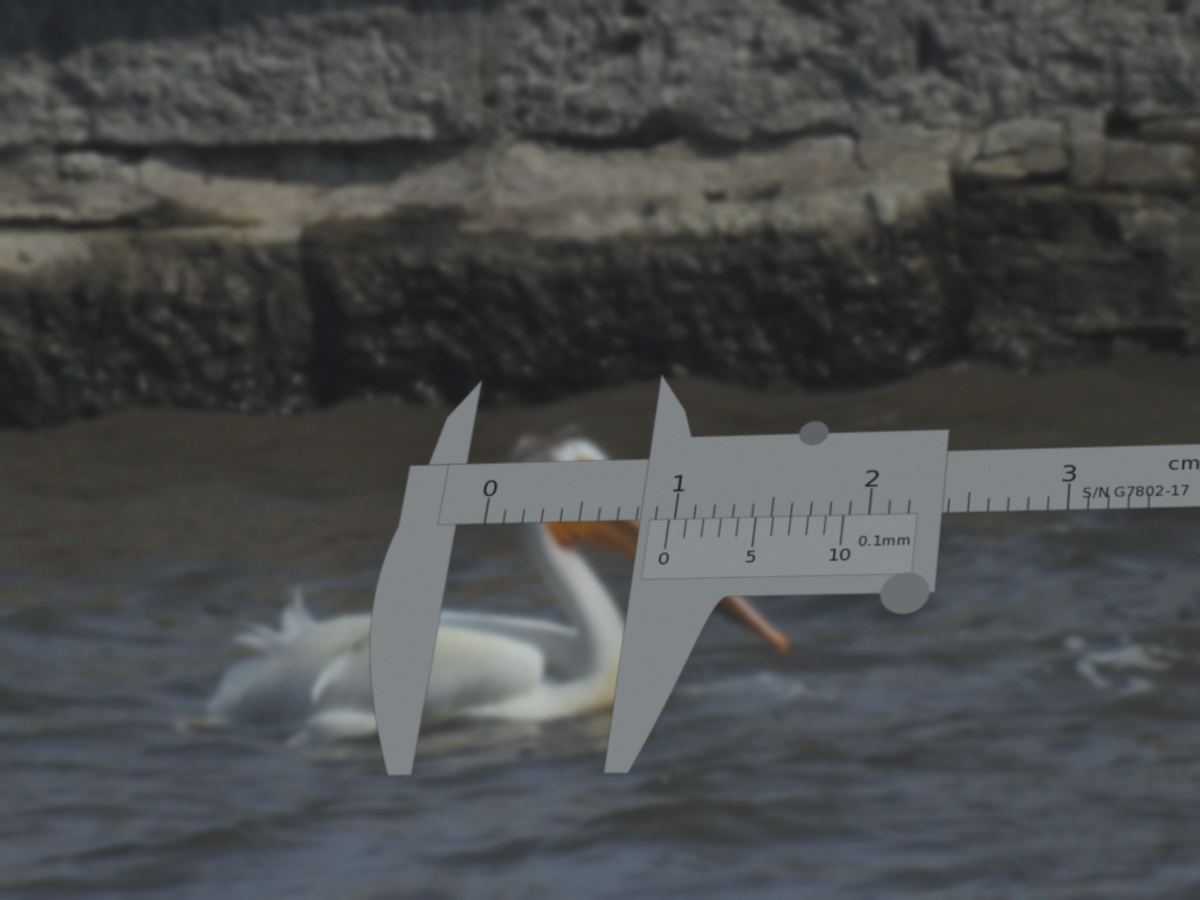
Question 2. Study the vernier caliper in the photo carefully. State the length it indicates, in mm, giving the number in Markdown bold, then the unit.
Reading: **9.7** mm
